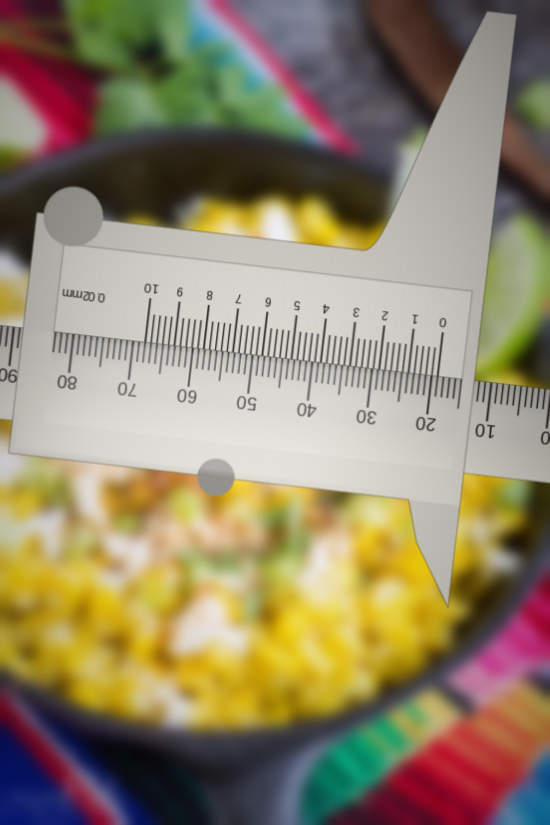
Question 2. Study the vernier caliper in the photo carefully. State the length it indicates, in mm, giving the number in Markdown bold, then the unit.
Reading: **19.0** mm
